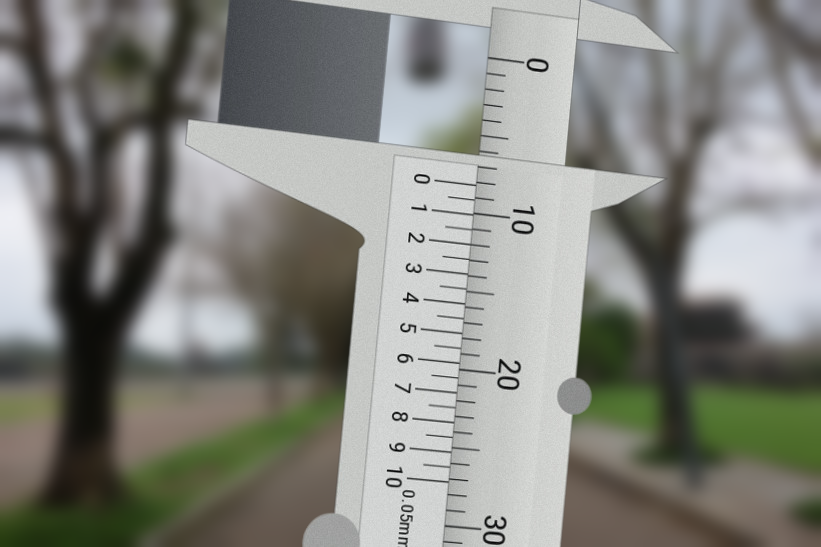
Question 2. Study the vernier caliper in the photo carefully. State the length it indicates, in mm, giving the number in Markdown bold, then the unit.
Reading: **8.2** mm
